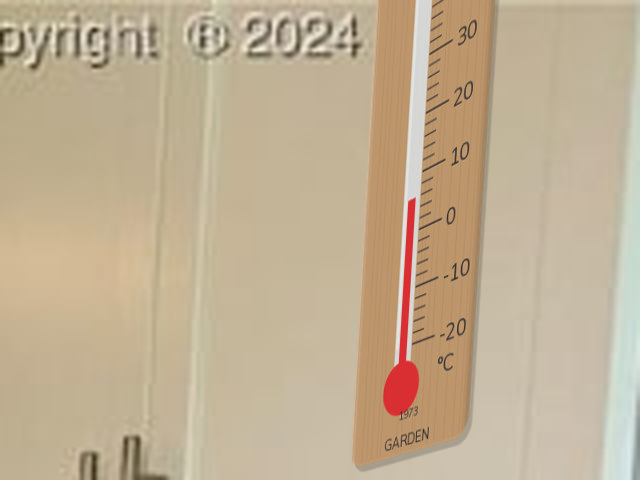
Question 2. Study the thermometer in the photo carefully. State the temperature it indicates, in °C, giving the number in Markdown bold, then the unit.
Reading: **6** °C
